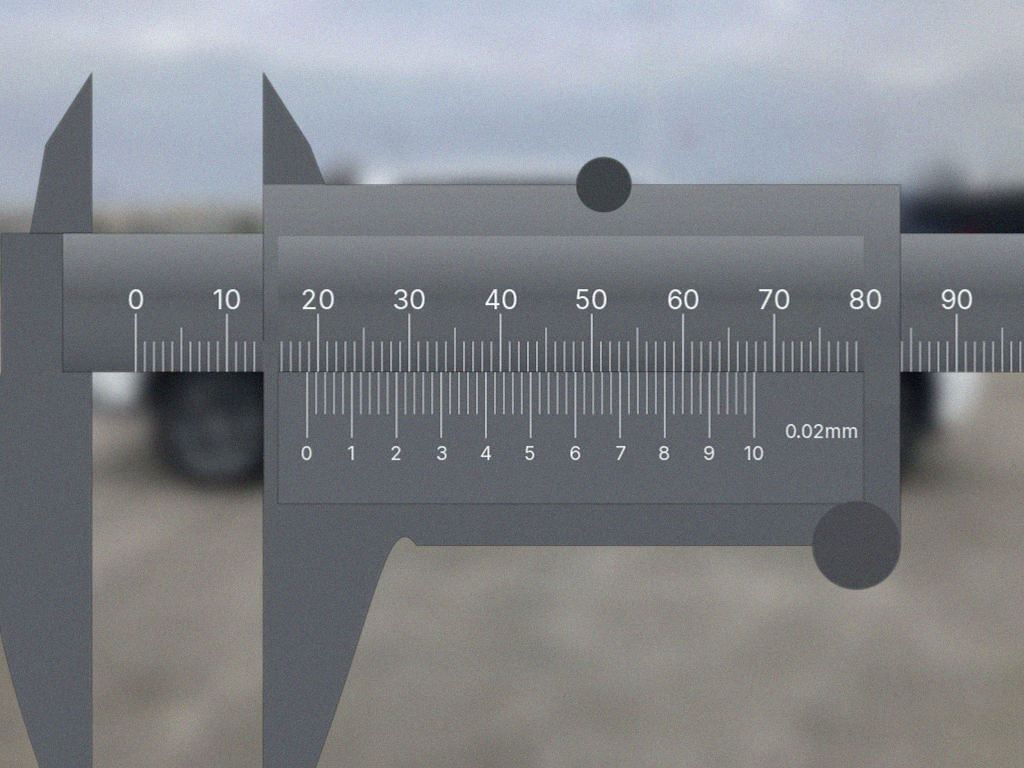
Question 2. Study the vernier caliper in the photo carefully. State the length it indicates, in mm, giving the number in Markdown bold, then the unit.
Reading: **18.8** mm
